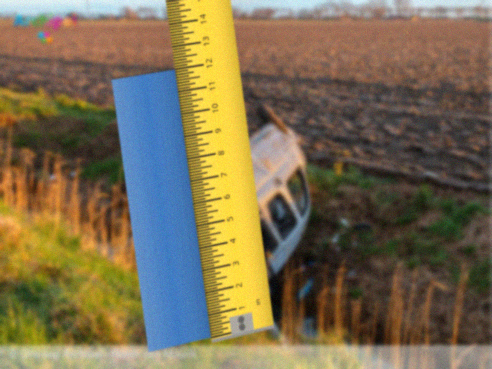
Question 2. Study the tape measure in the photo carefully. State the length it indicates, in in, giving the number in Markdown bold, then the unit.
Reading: **12** in
